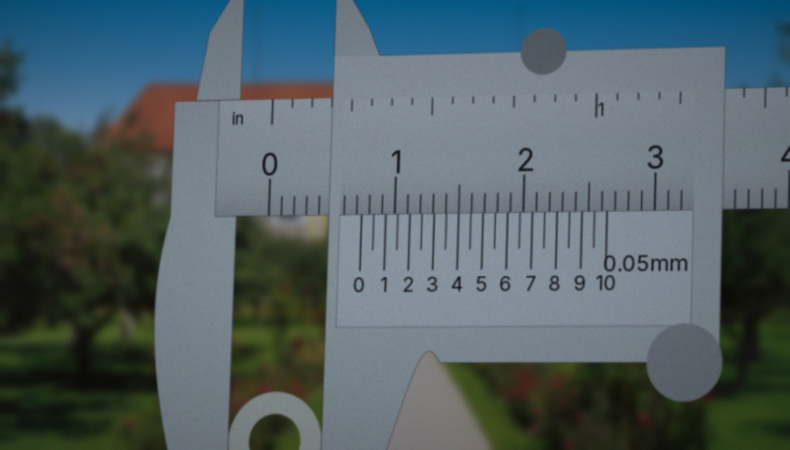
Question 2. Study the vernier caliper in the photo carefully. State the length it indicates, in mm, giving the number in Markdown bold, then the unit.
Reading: **7.4** mm
